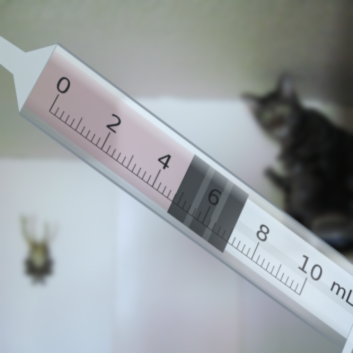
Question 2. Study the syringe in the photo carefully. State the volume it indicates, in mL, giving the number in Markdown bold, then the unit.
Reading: **4.8** mL
